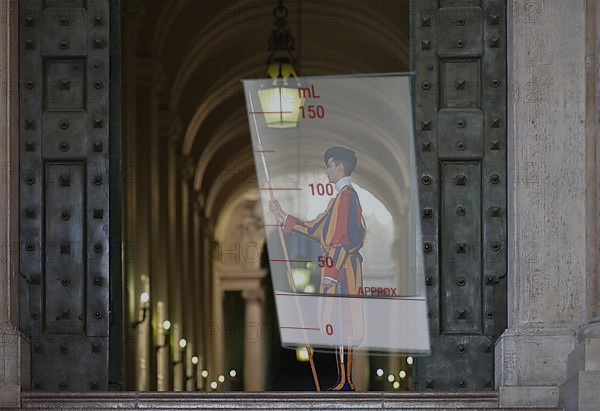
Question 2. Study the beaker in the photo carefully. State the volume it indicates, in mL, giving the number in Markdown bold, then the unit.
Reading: **25** mL
